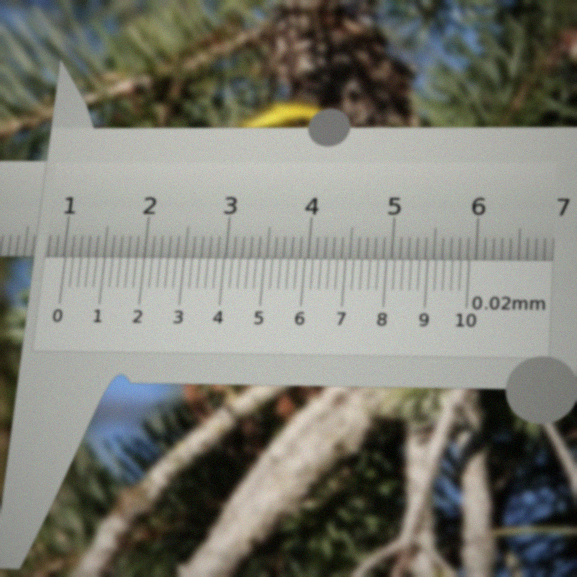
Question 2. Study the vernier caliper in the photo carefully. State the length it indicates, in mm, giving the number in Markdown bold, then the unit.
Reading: **10.2** mm
